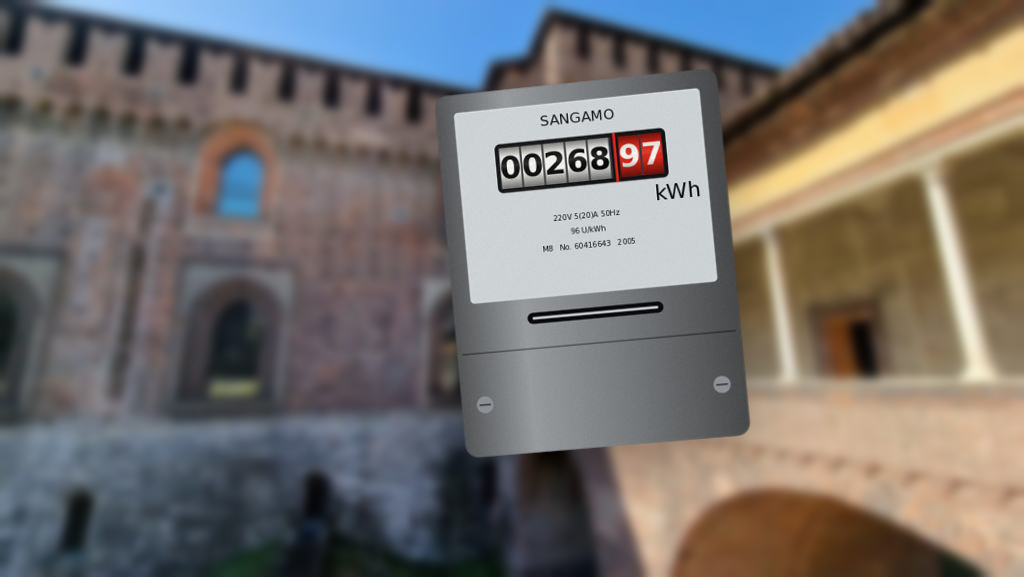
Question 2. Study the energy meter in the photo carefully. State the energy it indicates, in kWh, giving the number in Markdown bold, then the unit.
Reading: **268.97** kWh
